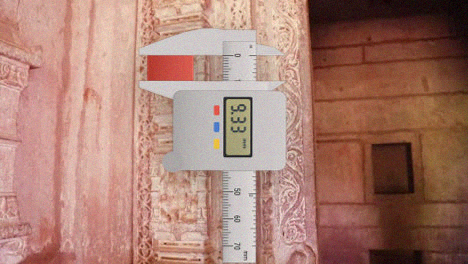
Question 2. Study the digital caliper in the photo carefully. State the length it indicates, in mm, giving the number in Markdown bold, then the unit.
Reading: **9.33** mm
